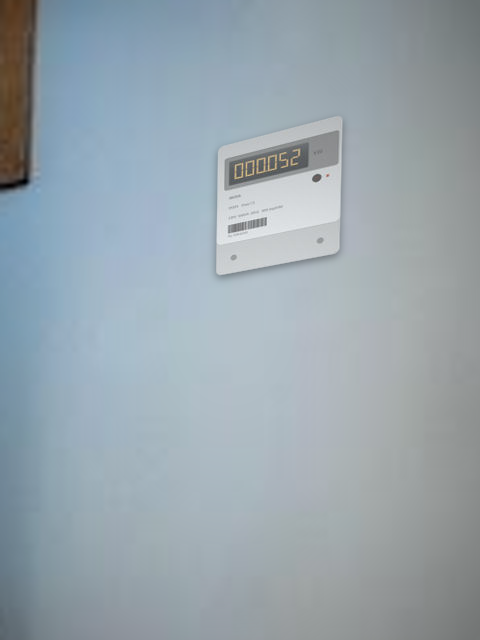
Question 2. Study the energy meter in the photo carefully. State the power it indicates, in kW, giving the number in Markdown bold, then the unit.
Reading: **0.052** kW
